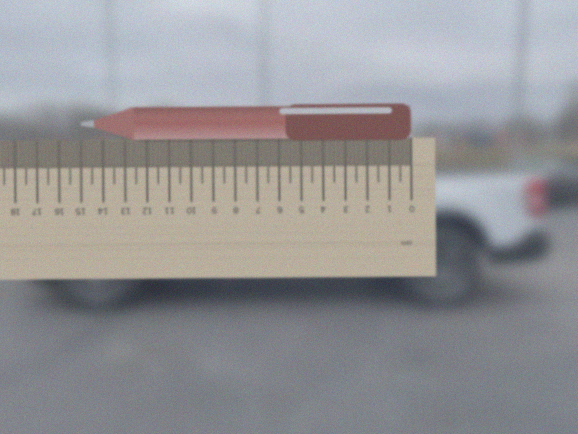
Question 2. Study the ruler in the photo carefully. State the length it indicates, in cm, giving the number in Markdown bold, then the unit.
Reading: **15** cm
